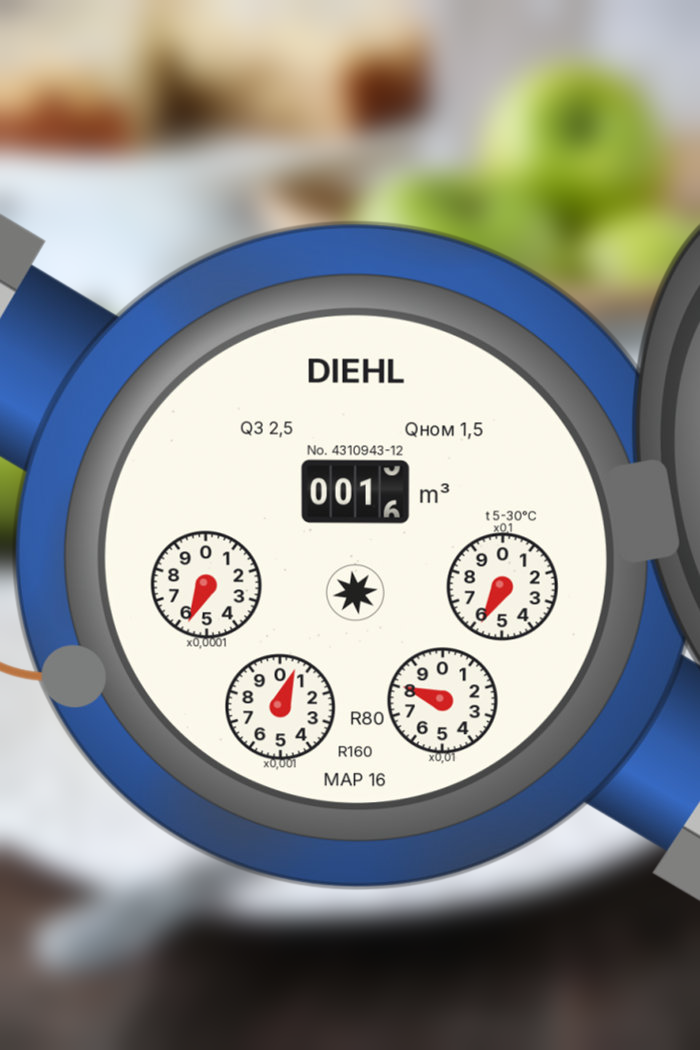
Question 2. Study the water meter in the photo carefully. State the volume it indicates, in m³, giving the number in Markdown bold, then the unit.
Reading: **15.5805** m³
